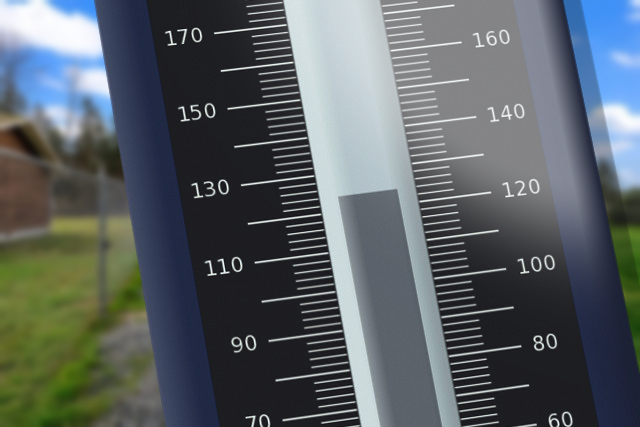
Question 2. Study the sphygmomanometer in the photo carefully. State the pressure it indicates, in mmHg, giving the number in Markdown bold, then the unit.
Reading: **124** mmHg
